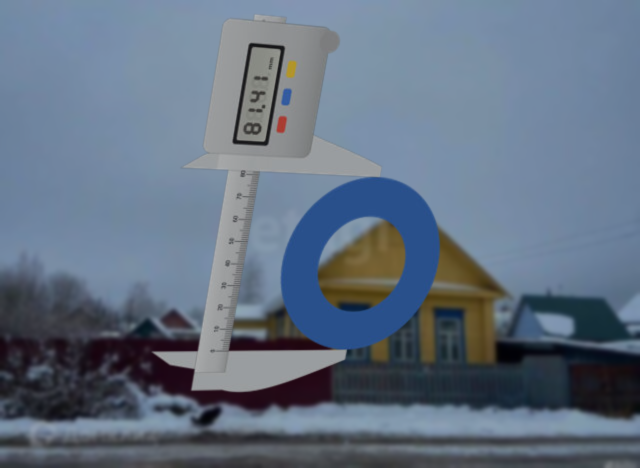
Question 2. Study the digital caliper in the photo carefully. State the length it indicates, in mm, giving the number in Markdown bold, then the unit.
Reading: **81.41** mm
